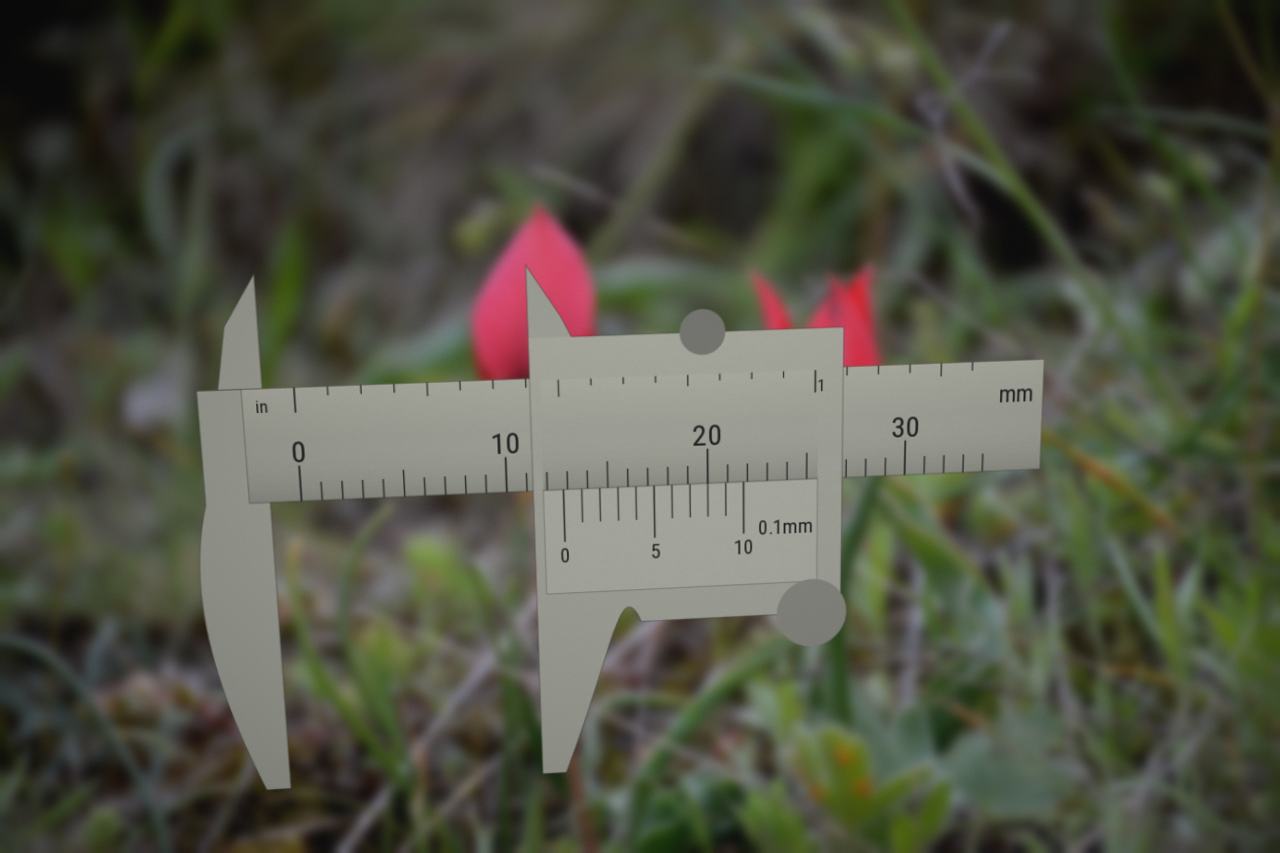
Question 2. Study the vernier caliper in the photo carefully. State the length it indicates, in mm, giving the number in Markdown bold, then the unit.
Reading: **12.8** mm
